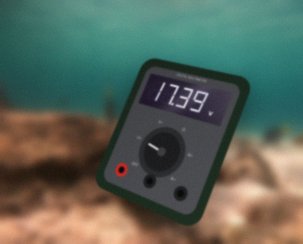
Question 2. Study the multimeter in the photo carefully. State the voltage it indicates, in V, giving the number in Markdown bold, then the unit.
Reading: **17.39** V
